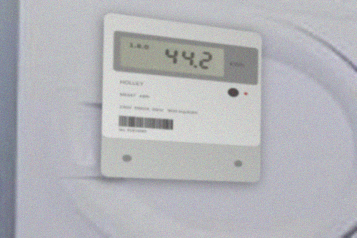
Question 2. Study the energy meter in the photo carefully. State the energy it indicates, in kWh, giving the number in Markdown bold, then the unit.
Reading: **44.2** kWh
